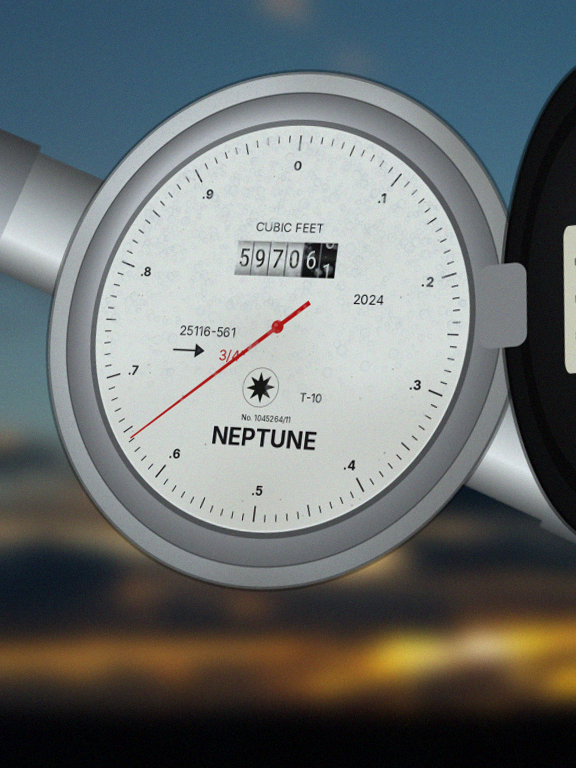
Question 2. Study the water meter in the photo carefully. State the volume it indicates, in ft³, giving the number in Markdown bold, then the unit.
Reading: **597060.64** ft³
